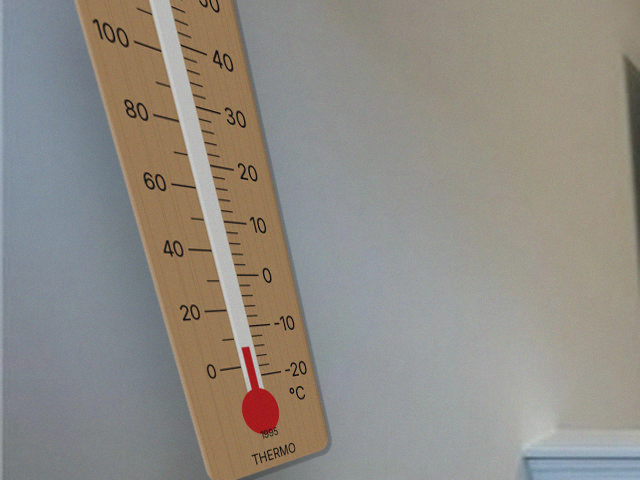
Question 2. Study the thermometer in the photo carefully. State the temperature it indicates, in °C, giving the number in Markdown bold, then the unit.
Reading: **-14** °C
